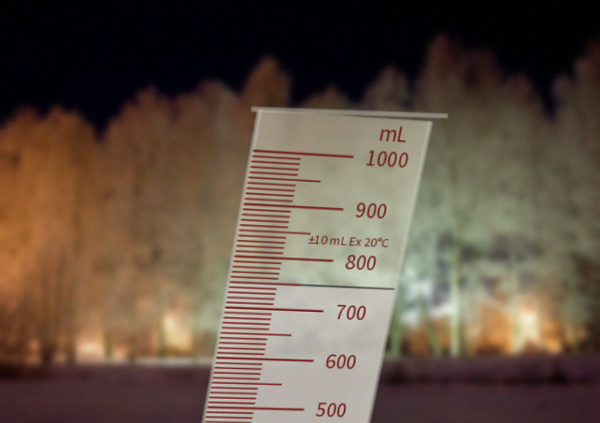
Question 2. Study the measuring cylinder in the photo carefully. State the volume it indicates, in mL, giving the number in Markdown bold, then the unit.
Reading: **750** mL
